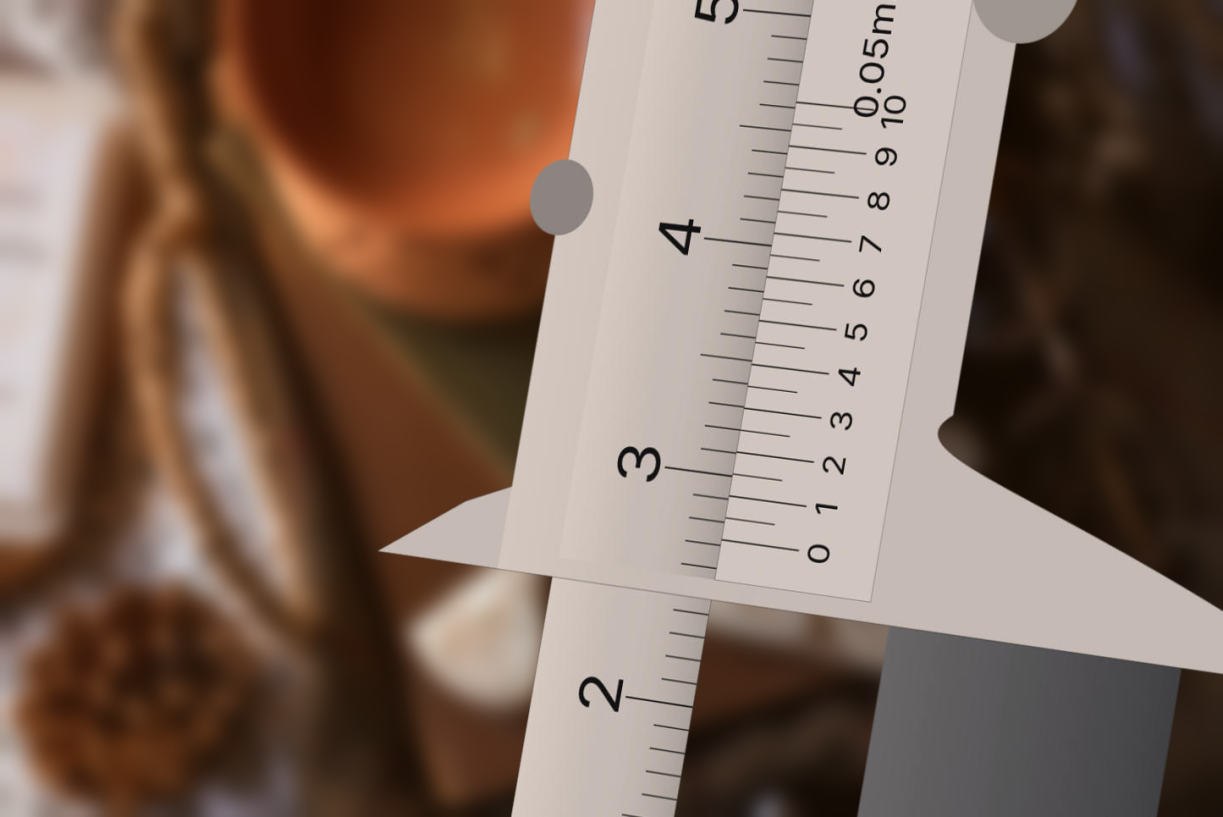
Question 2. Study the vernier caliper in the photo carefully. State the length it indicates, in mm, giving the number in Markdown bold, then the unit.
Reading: **27.25** mm
